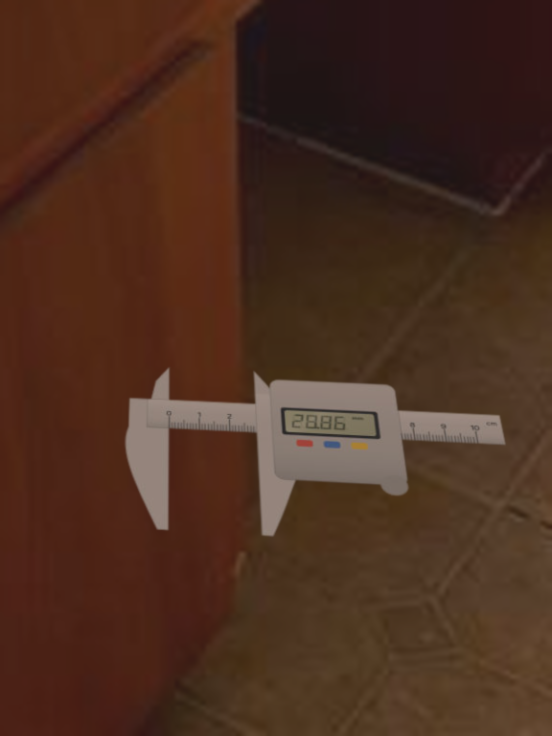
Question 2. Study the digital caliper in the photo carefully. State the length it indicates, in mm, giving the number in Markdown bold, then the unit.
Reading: **28.86** mm
